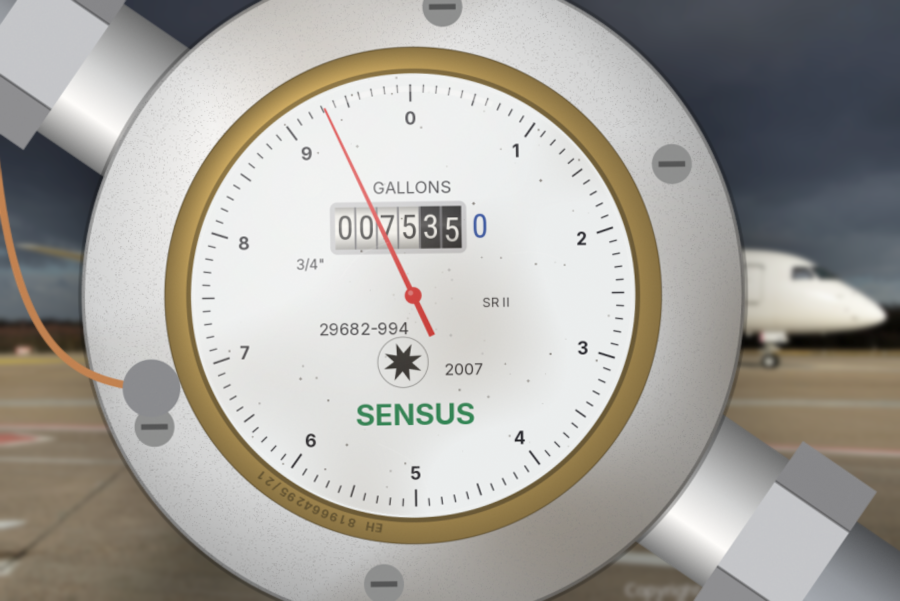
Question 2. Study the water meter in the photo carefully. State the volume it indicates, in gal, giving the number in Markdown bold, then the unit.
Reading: **75349.3** gal
